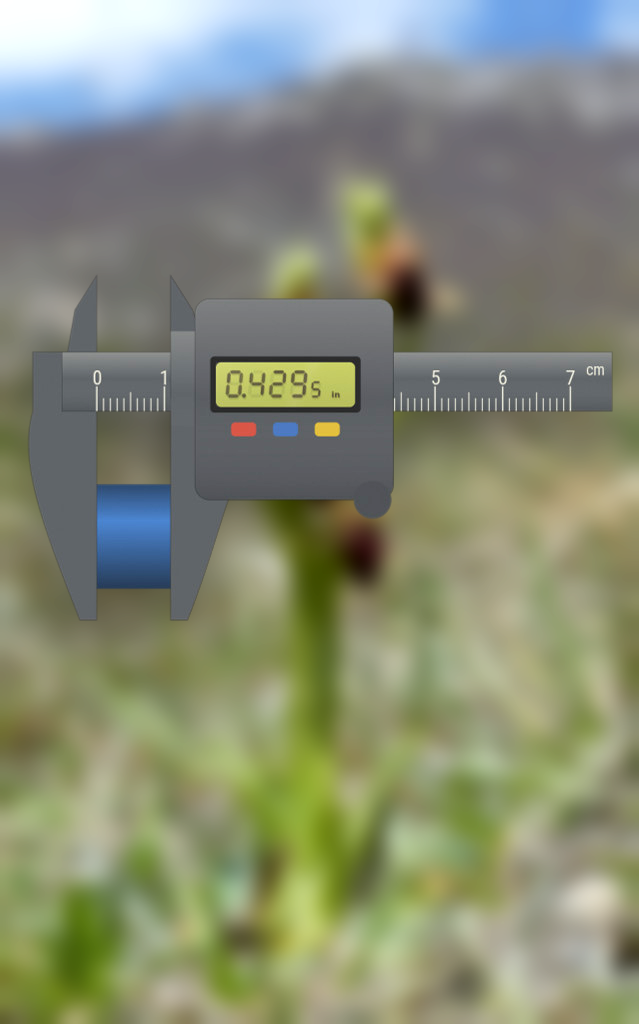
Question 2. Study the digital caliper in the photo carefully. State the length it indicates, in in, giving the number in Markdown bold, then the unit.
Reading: **0.4295** in
